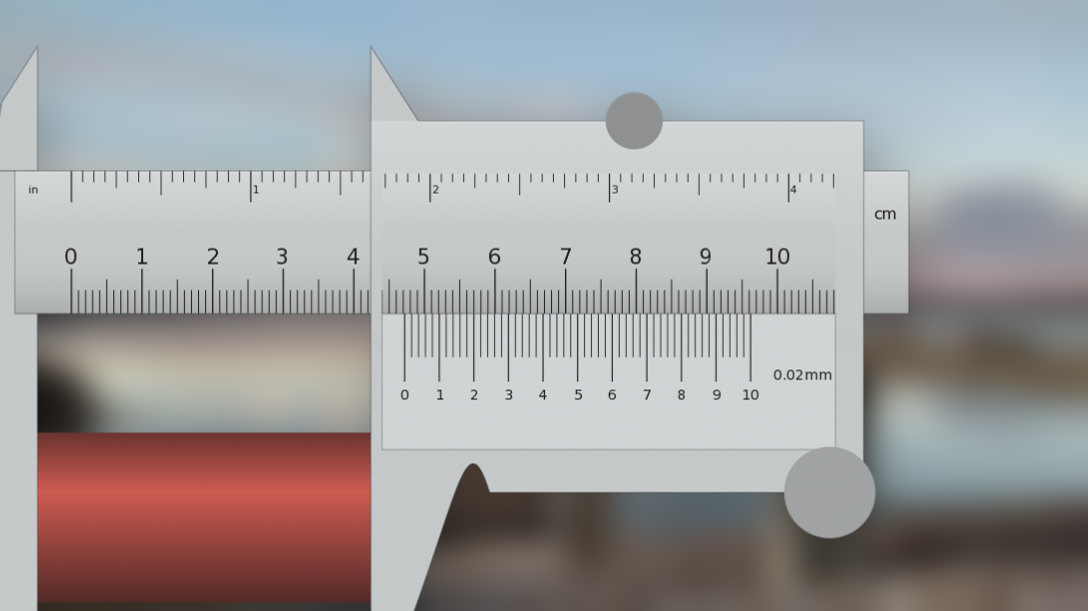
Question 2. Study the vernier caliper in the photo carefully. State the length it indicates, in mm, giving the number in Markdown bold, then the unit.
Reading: **47.2** mm
